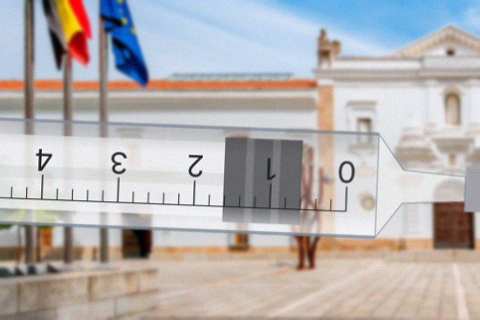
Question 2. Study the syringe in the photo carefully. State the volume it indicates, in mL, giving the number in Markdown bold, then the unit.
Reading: **0.6** mL
